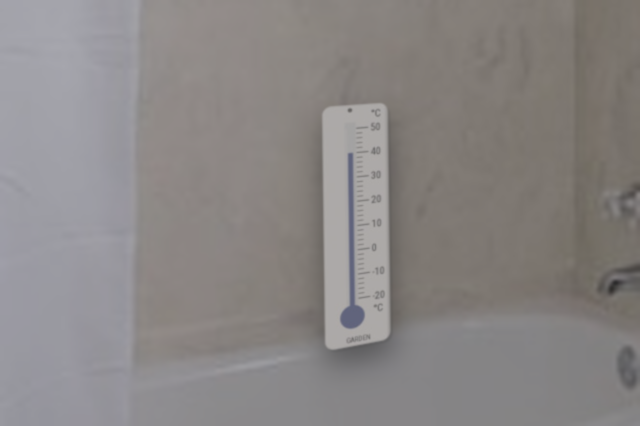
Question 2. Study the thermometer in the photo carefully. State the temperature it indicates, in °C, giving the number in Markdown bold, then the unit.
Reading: **40** °C
